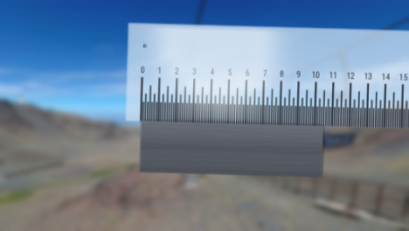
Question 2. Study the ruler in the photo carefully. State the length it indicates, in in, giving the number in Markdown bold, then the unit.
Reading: **10.5** in
